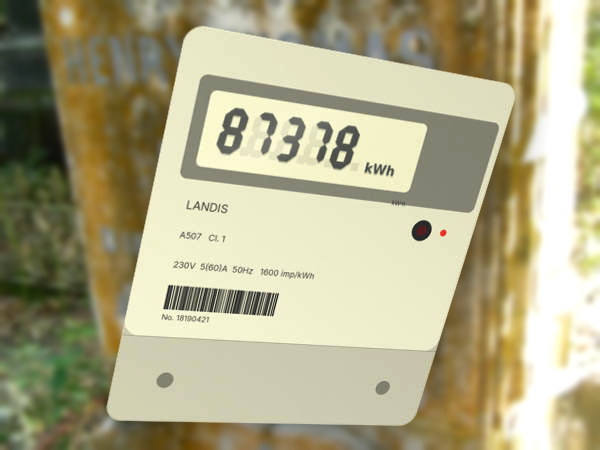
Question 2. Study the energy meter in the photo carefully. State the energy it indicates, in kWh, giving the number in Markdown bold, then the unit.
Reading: **87378** kWh
